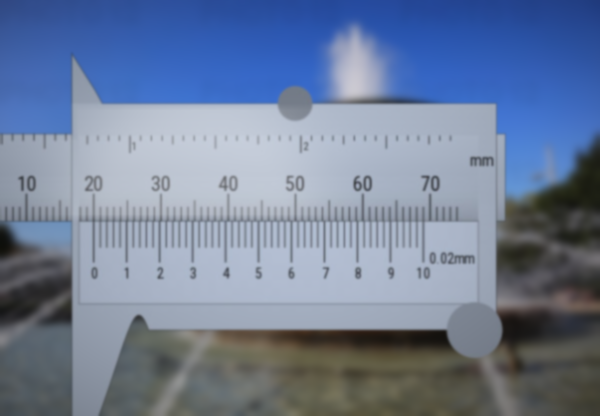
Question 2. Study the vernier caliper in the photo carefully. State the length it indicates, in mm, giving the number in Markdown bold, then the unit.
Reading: **20.0** mm
